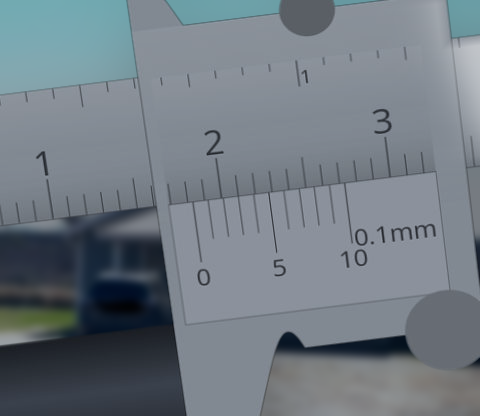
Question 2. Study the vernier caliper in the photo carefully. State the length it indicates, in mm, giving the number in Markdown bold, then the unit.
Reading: **18.3** mm
